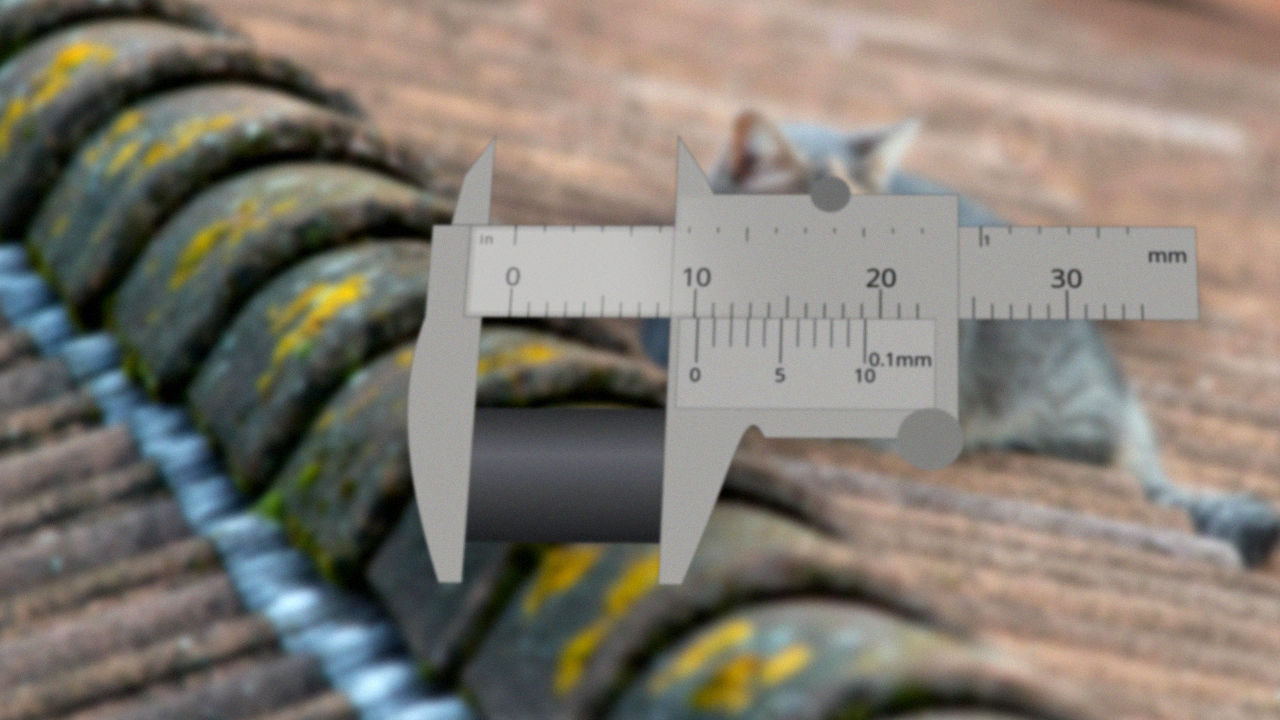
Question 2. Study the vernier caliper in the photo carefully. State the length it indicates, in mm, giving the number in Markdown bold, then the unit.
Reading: **10.2** mm
